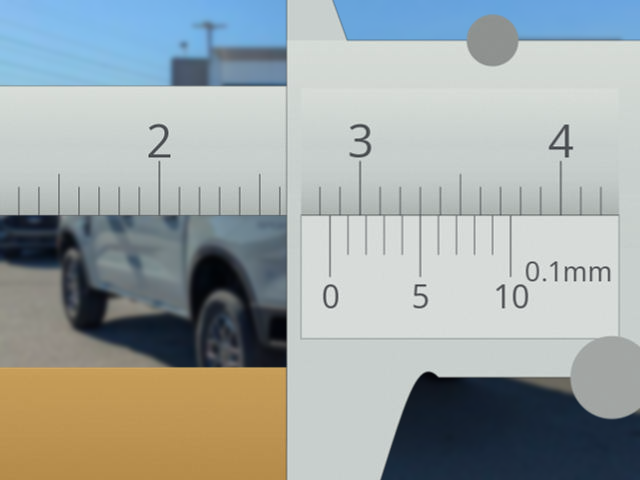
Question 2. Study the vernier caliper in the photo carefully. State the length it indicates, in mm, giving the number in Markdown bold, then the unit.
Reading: **28.5** mm
